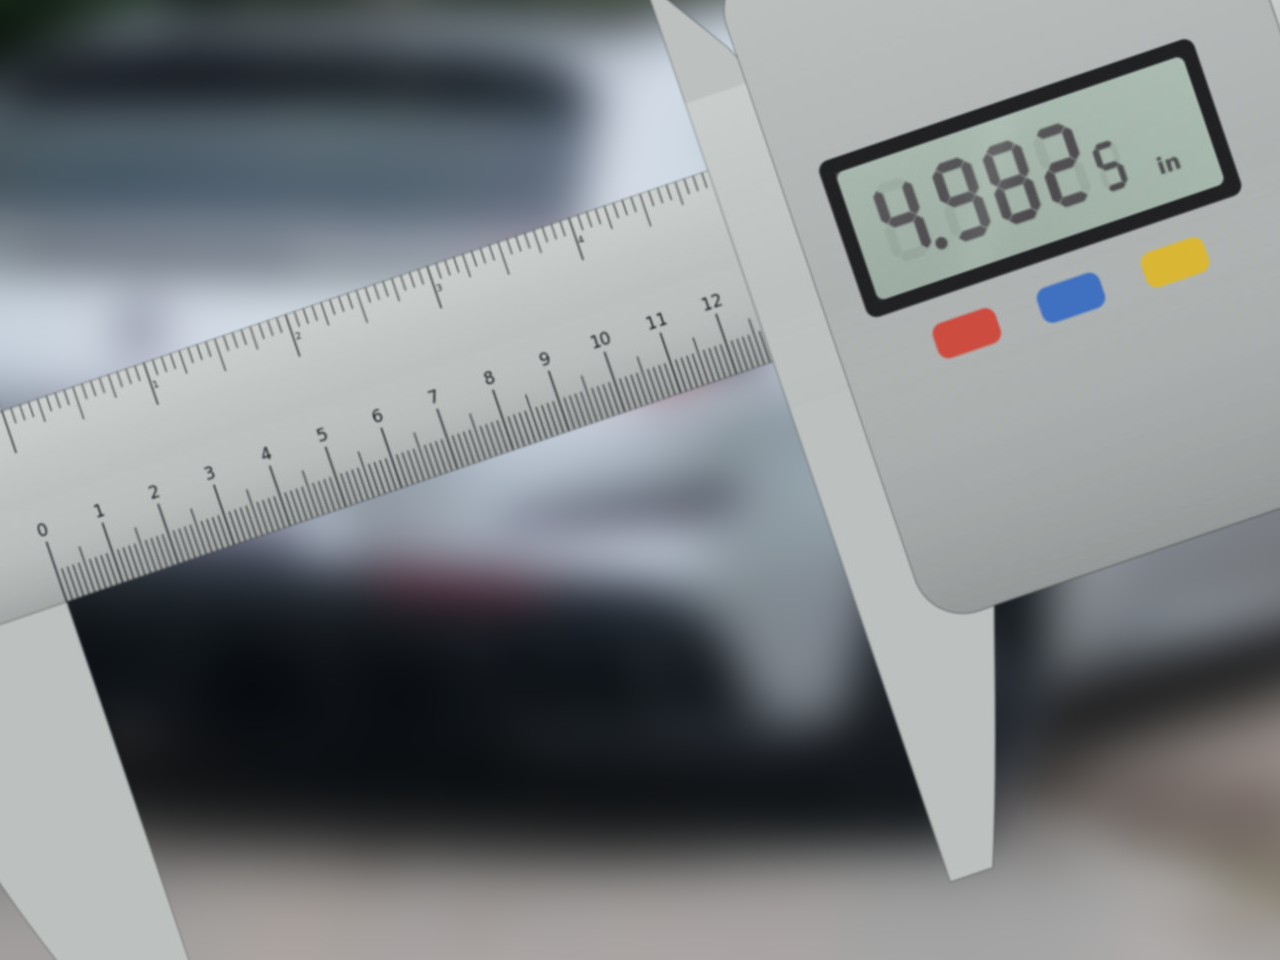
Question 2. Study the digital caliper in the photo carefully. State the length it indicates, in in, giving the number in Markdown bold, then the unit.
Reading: **4.9825** in
